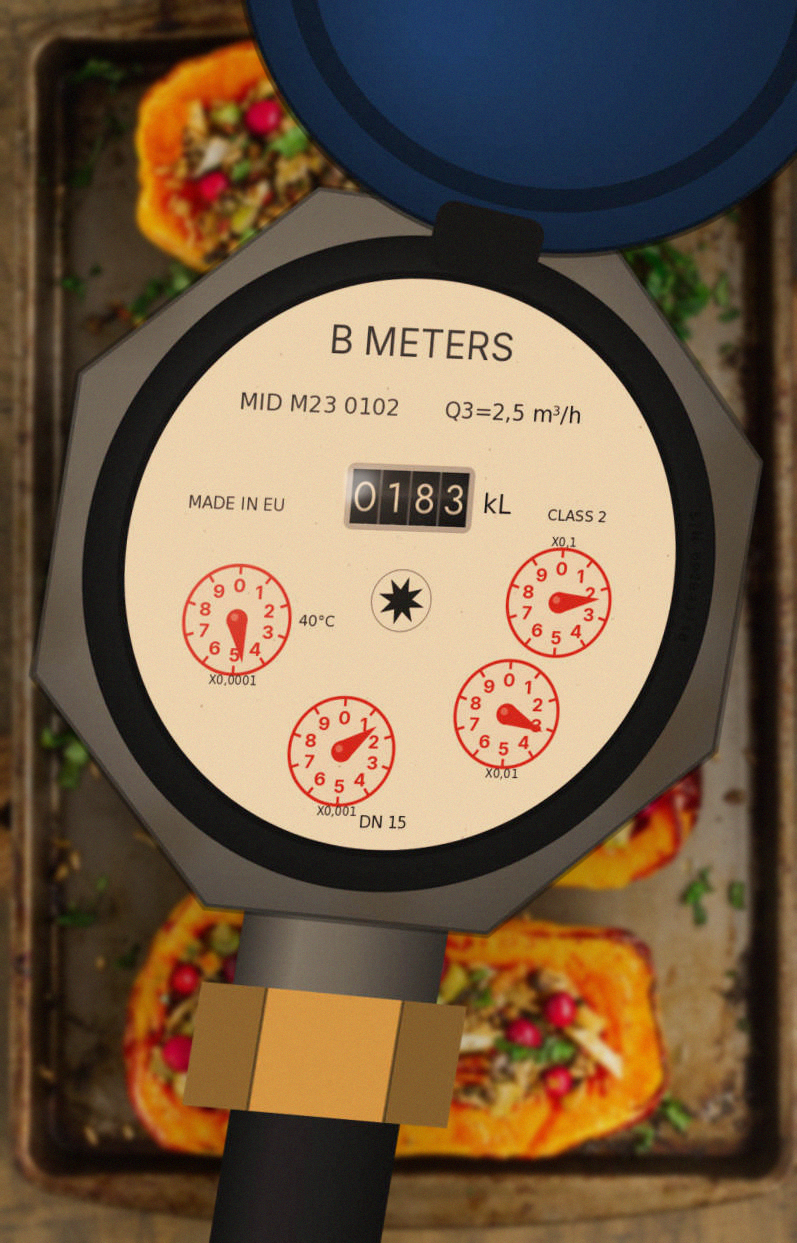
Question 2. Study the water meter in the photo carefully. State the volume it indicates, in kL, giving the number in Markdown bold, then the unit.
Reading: **183.2314** kL
